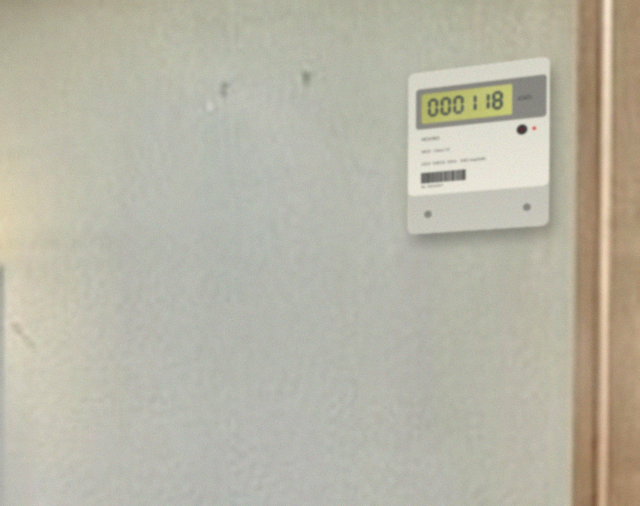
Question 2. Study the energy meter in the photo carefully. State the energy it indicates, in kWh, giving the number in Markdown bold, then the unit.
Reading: **118** kWh
